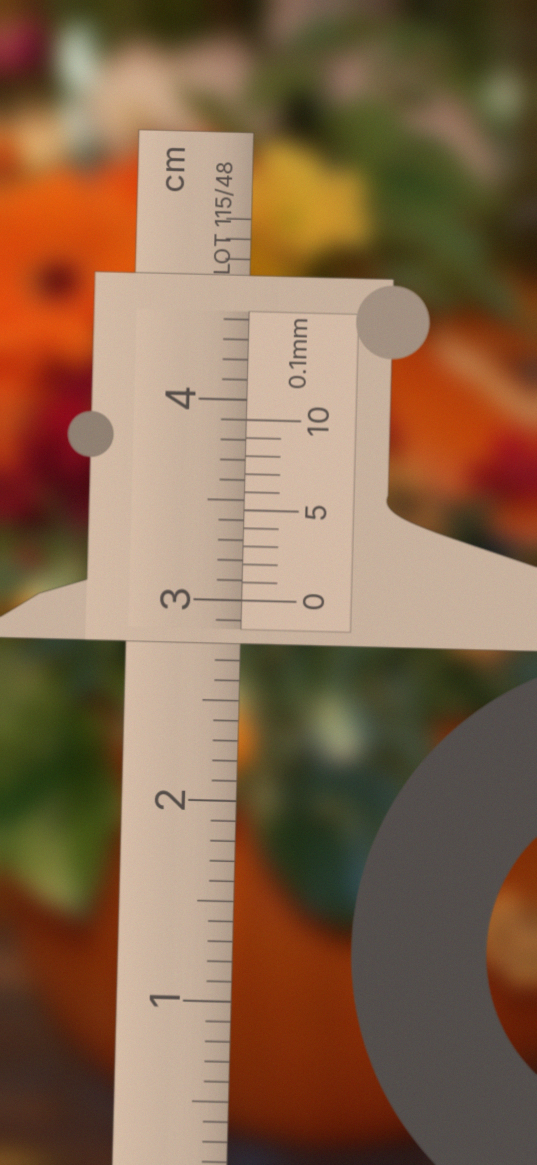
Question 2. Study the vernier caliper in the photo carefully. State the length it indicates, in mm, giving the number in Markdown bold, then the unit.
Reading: **30.0** mm
